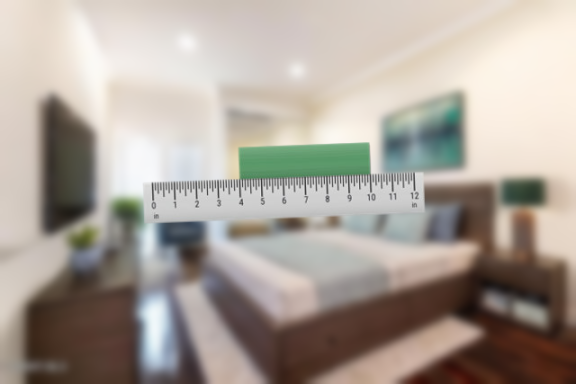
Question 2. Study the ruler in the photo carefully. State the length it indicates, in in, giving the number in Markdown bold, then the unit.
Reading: **6** in
